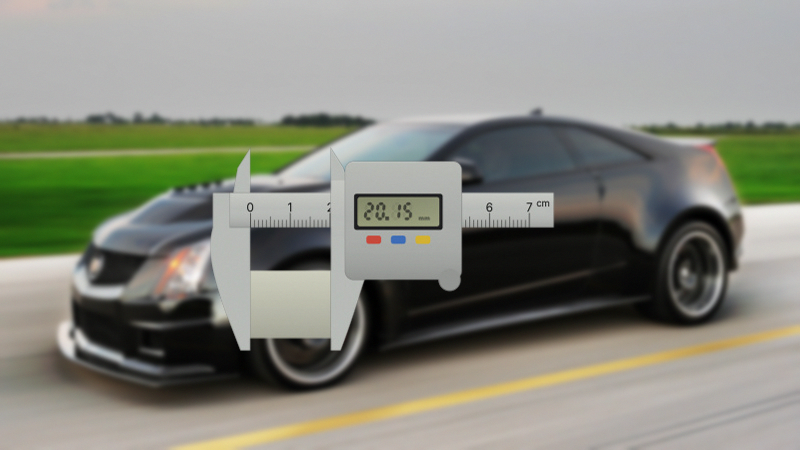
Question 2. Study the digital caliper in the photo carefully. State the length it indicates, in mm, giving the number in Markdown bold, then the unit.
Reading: **20.15** mm
